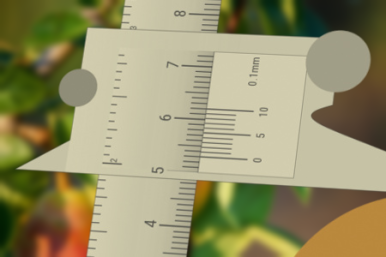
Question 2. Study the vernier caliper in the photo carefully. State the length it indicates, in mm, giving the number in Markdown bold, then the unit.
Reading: **53.0** mm
